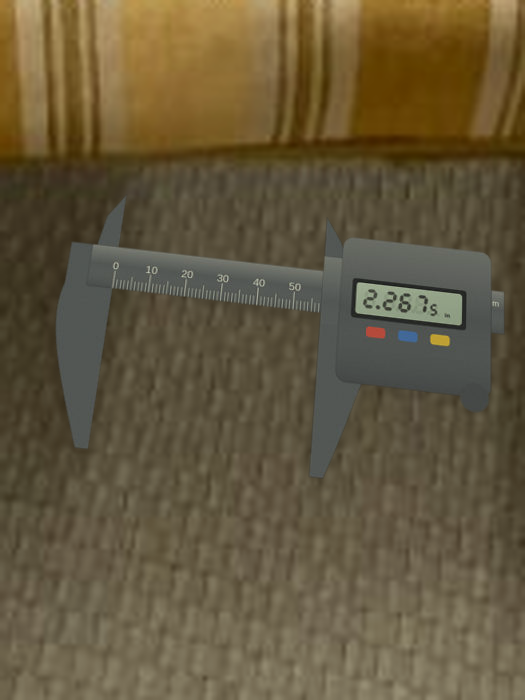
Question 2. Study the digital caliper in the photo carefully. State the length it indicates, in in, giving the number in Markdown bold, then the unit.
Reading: **2.2675** in
